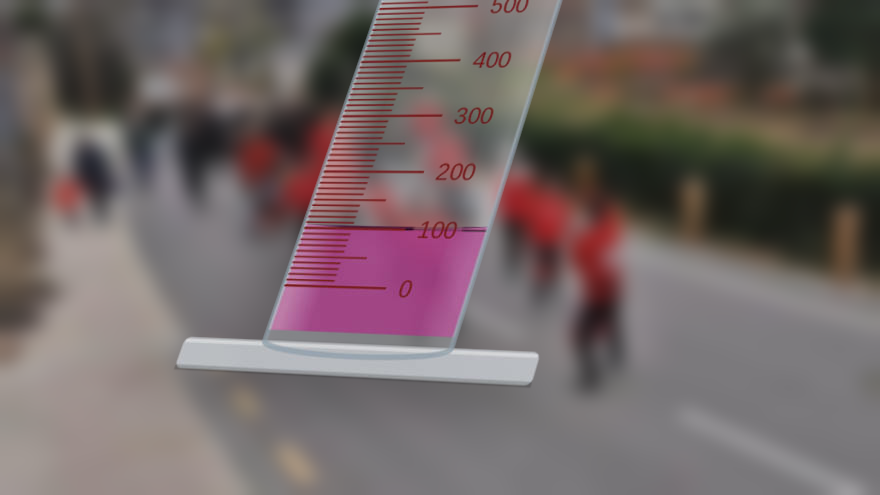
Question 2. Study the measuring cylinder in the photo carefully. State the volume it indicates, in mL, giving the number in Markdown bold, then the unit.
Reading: **100** mL
